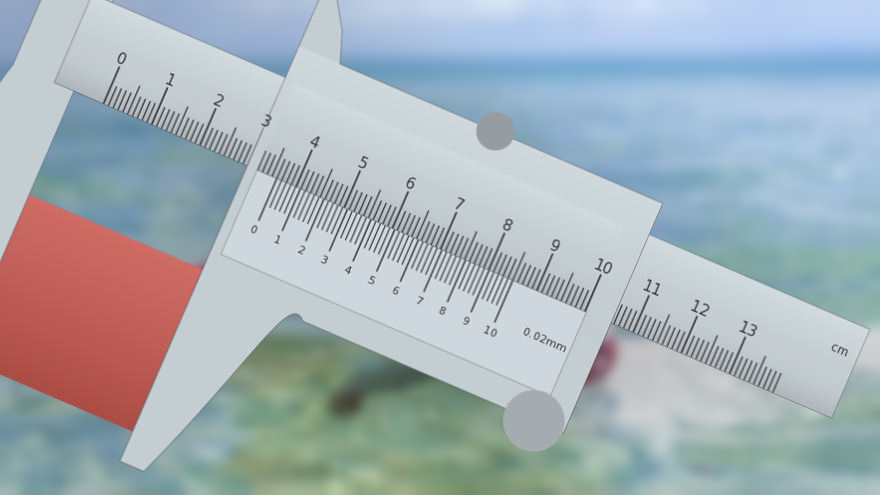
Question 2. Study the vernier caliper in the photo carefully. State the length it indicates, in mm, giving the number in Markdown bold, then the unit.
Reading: **36.0** mm
